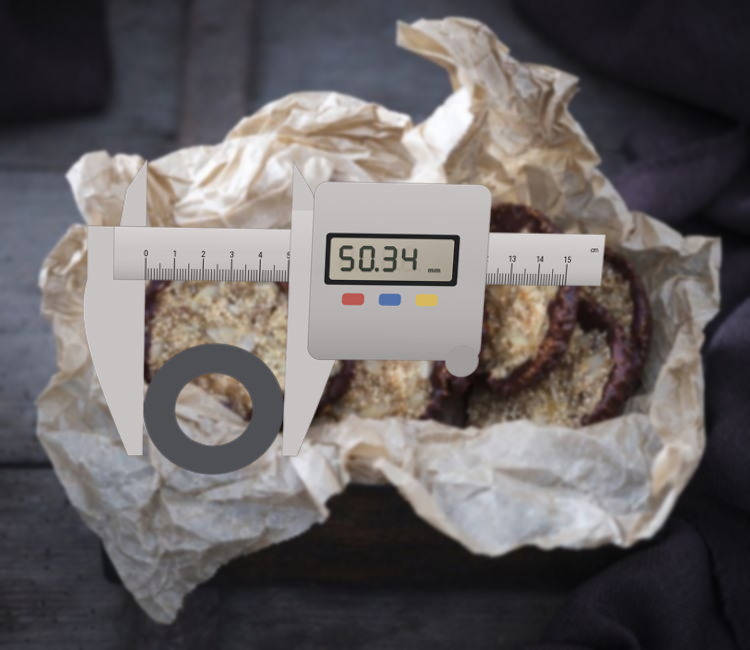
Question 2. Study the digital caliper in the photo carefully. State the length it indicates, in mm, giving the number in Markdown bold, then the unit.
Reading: **50.34** mm
